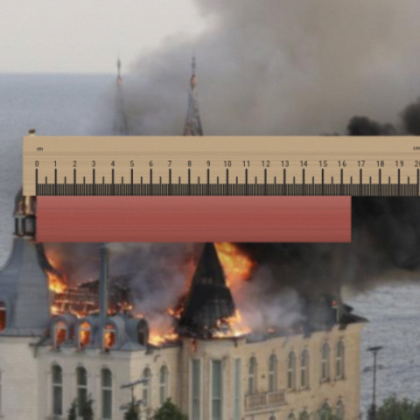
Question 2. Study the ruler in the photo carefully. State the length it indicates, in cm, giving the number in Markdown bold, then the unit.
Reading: **16.5** cm
